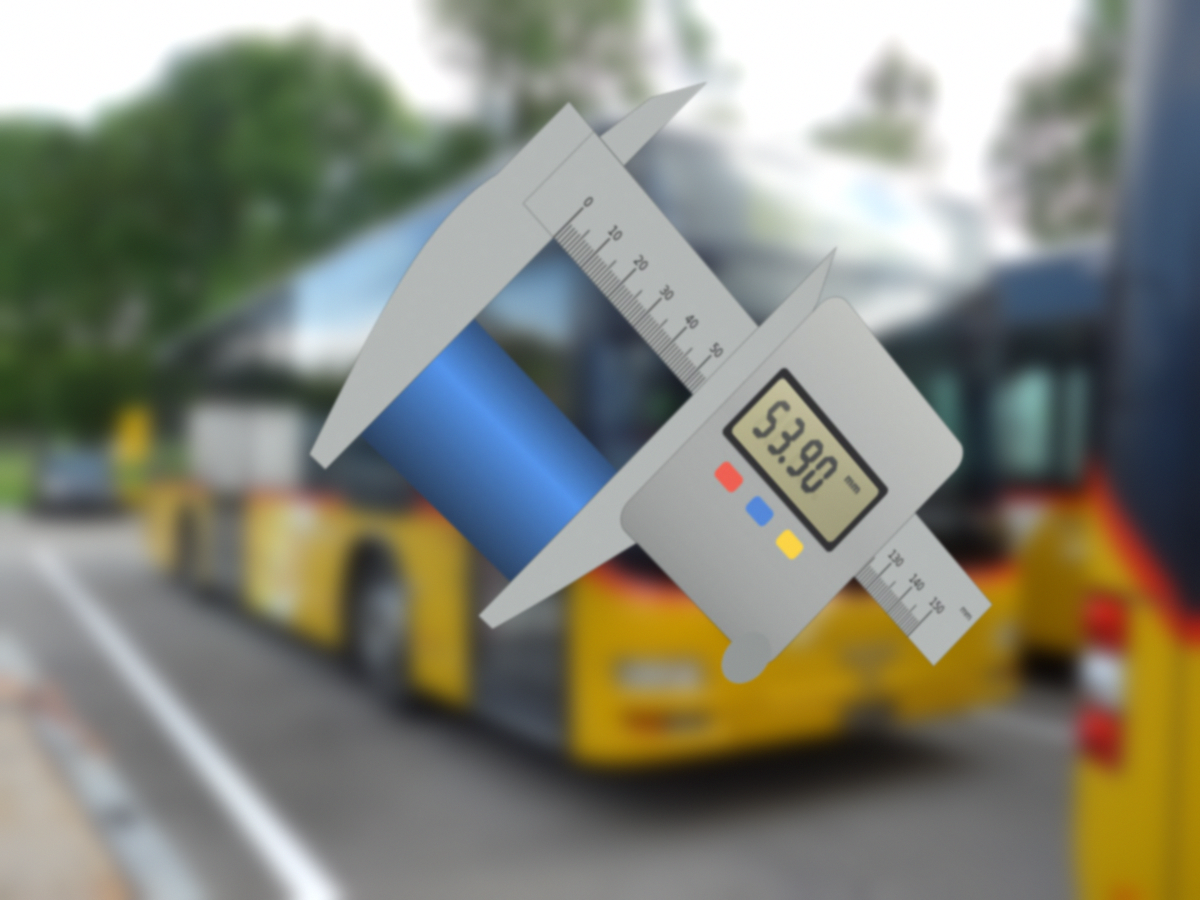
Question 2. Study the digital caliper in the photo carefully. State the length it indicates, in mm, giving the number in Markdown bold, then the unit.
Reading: **53.90** mm
